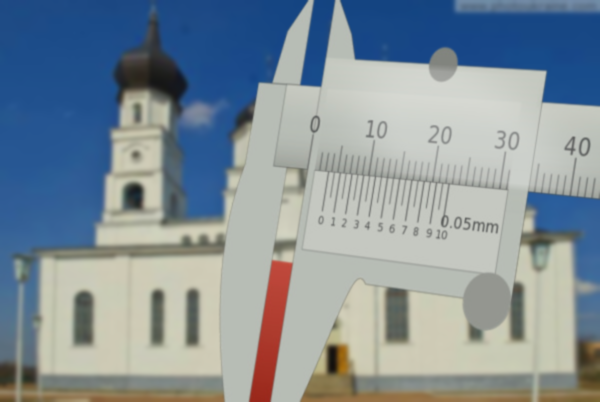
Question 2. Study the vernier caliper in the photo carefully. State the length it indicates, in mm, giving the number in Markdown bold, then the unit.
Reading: **3.5** mm
